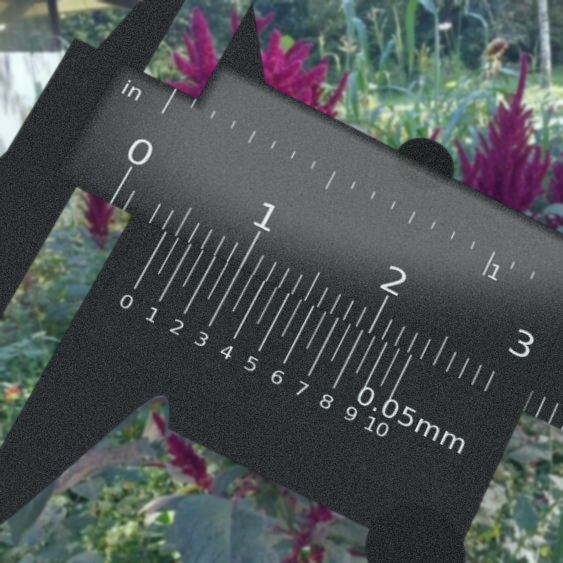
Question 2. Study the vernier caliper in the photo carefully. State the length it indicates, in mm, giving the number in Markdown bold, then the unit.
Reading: **4.3** mm
